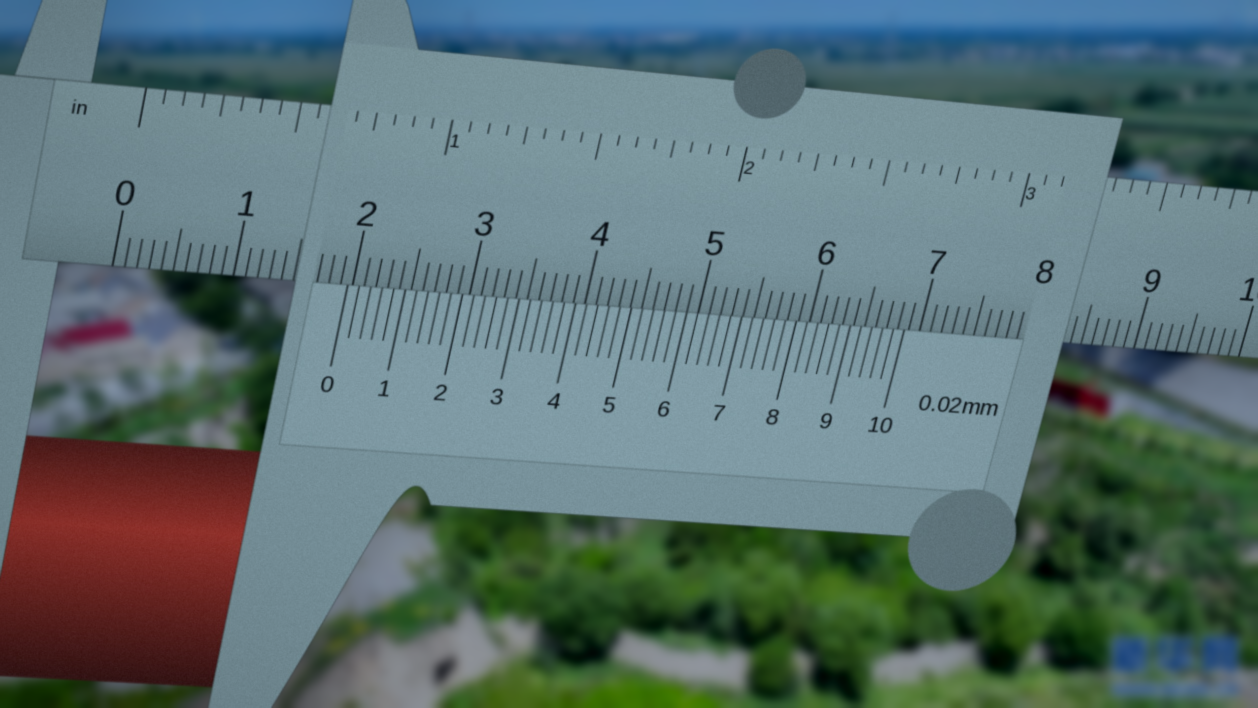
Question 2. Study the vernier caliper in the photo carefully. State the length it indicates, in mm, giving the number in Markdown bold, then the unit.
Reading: **19.6** mm
